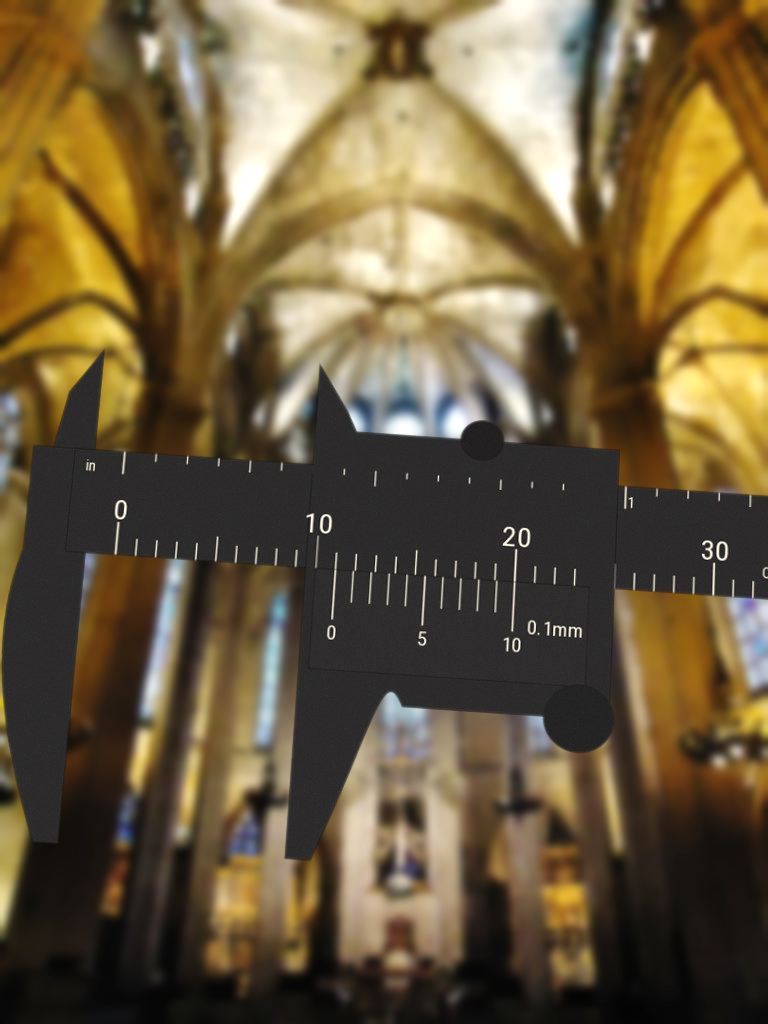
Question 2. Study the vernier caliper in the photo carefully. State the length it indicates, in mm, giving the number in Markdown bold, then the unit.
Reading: **11.0** mm
